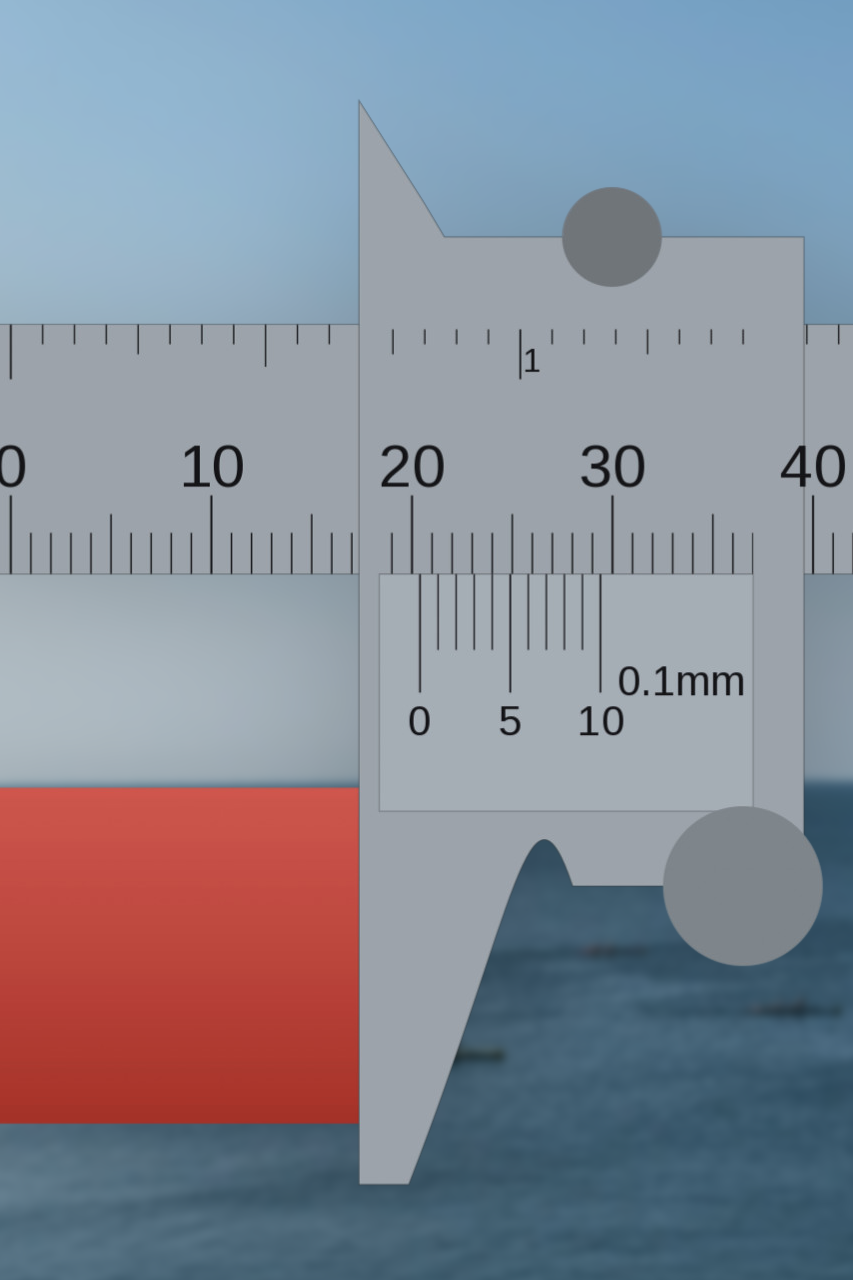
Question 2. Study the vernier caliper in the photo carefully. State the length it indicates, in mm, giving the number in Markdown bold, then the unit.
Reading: **20.4** mm
